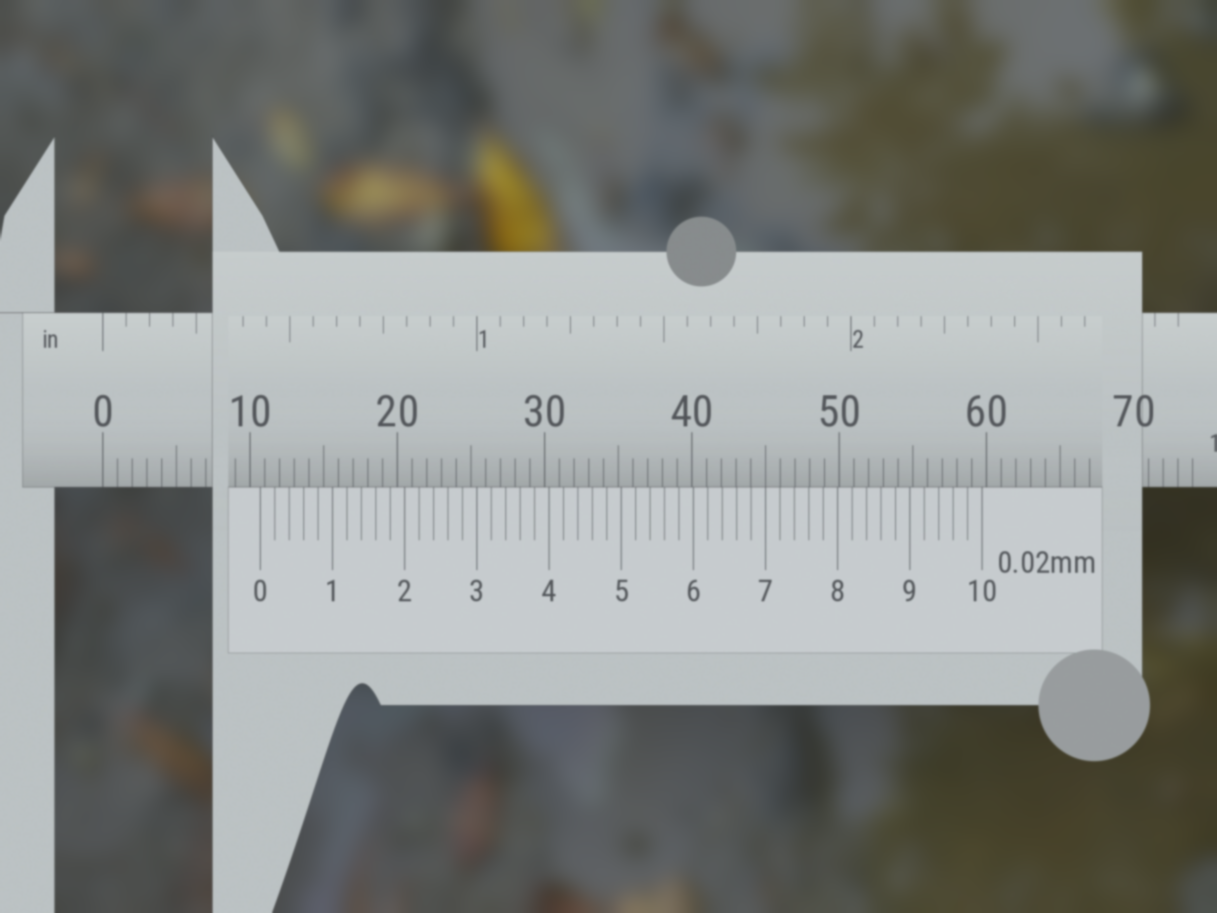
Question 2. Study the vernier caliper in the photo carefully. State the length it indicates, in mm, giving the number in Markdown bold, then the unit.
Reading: **10.7** mm
